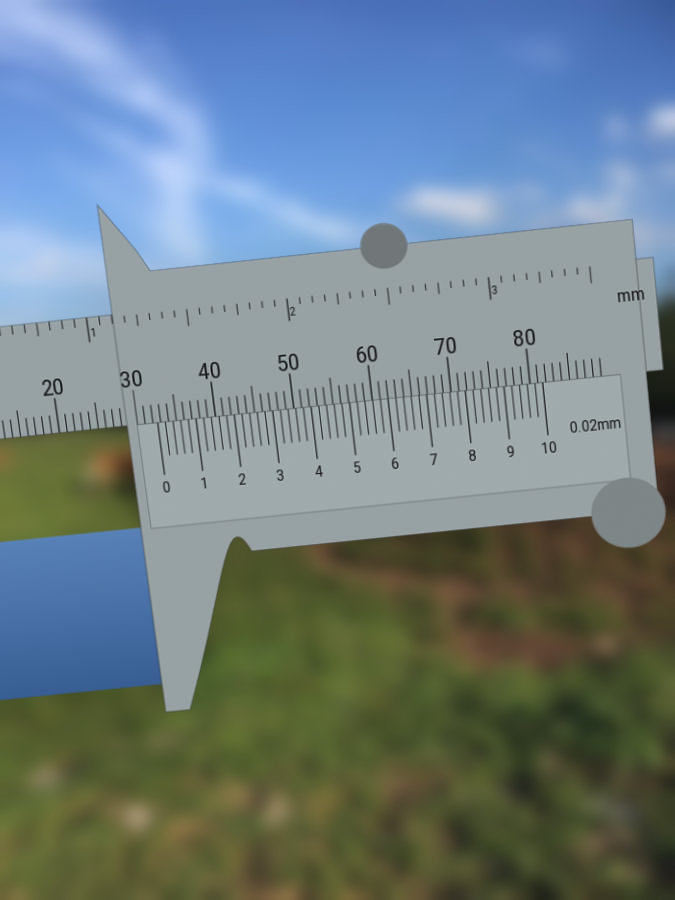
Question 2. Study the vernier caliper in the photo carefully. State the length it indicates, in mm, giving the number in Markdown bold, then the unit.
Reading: **32.6** mm
